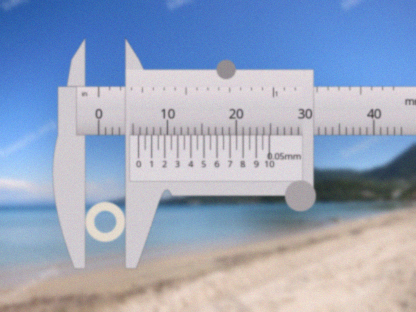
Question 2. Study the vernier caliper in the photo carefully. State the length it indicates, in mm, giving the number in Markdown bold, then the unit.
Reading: **5.8** mm
